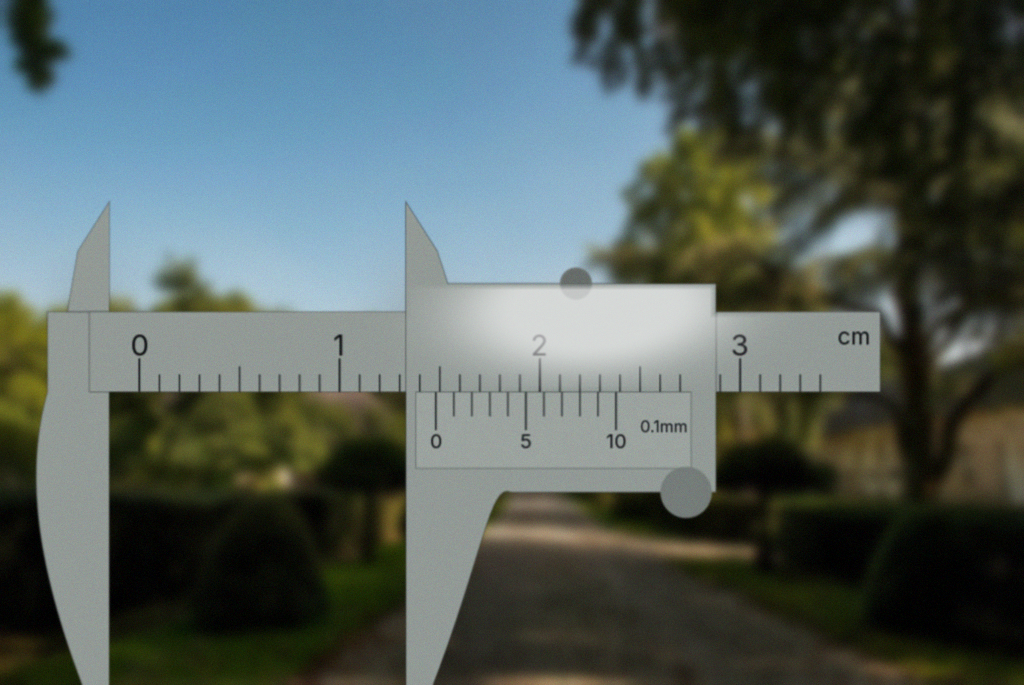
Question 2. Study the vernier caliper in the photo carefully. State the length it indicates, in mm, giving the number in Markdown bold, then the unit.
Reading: **14.8** mm
